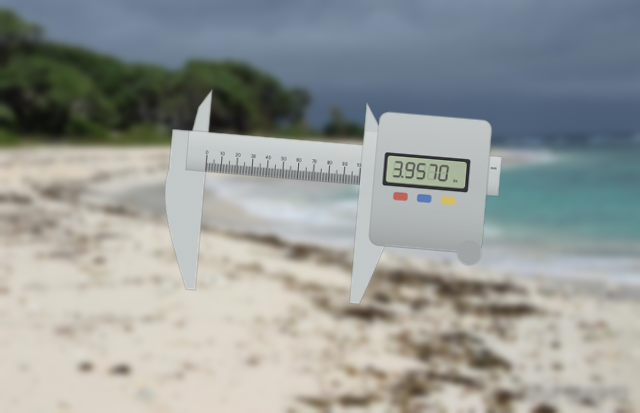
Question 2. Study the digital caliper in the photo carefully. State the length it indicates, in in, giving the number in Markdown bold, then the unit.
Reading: **3.9570** in
